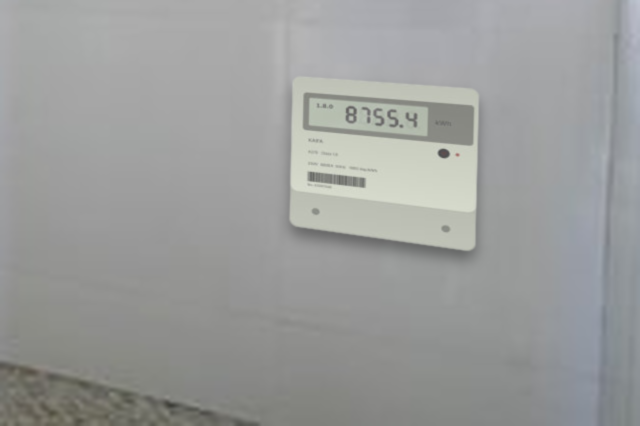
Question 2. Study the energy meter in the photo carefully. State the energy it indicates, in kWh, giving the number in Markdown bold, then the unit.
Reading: **8755.4** kWh
